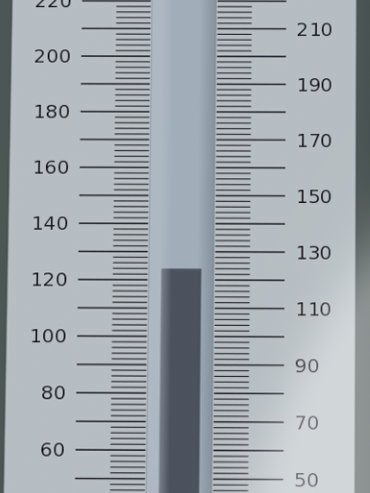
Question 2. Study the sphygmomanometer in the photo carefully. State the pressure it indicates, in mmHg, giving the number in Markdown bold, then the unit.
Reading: **124** mmHg
